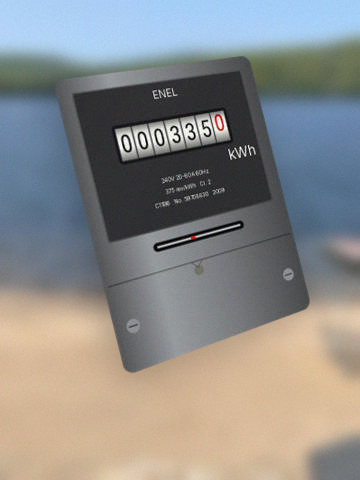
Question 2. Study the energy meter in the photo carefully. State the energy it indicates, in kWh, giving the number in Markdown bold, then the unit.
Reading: **335.0** kWh
